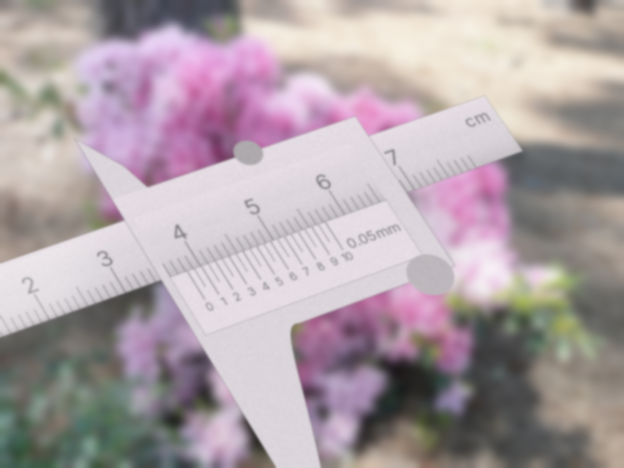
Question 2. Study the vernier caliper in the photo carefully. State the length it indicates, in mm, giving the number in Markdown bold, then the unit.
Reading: **38.2** mm
